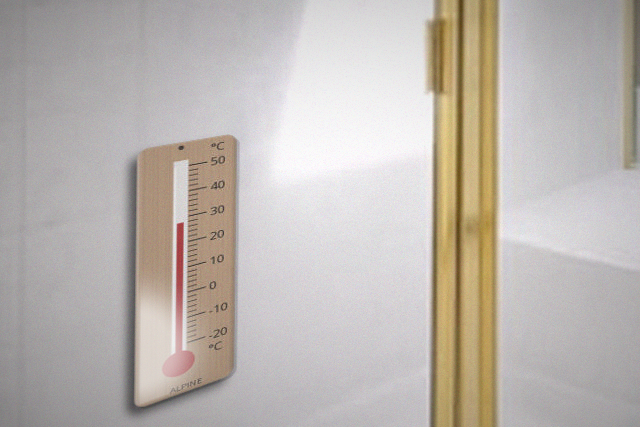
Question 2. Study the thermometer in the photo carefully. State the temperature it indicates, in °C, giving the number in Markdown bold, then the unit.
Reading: **28** °C
